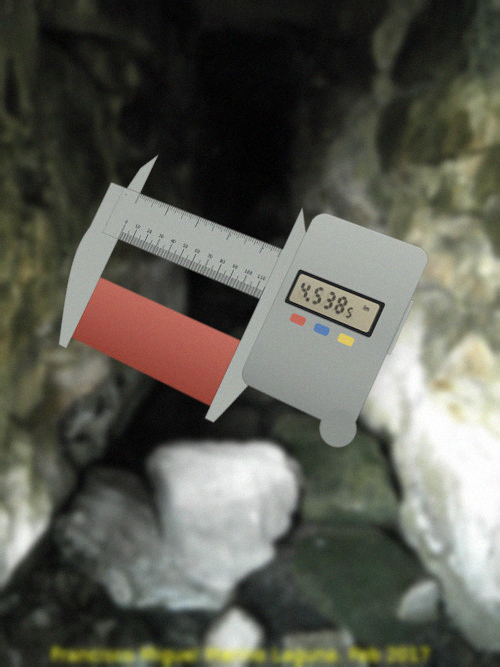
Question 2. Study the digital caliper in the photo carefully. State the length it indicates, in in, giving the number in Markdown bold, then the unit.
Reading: **4.5385** in
